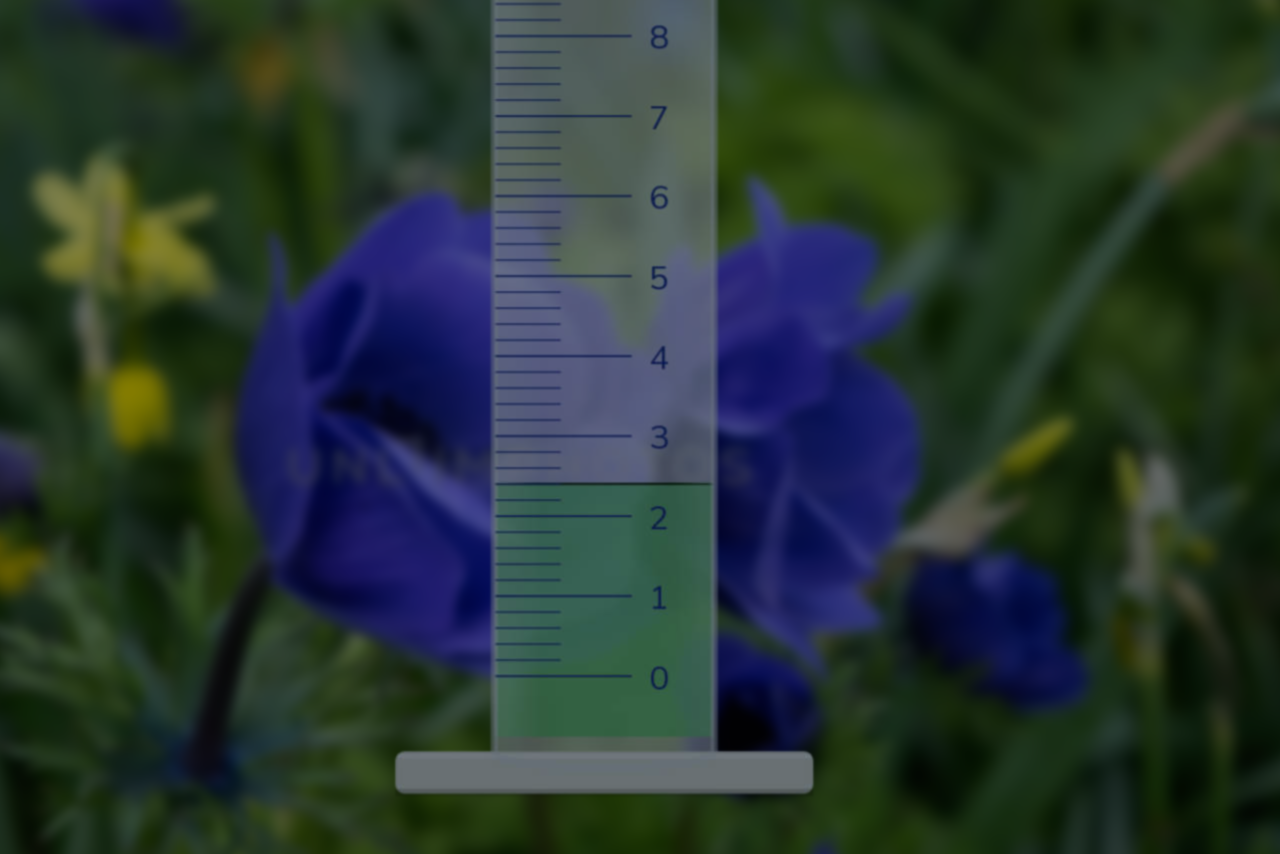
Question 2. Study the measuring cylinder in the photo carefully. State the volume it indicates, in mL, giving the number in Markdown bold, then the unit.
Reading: **2.4** mL
